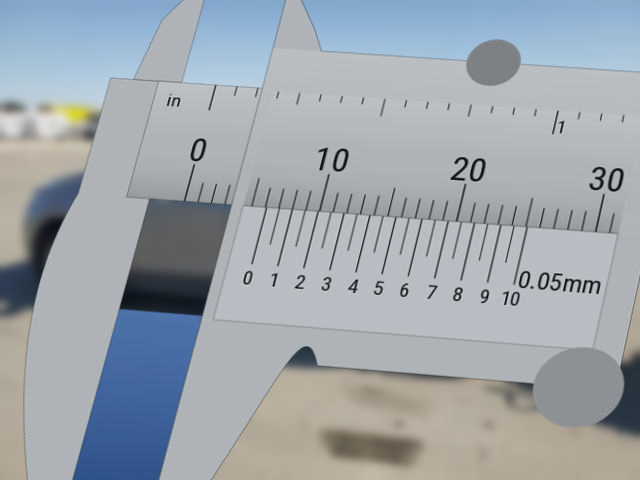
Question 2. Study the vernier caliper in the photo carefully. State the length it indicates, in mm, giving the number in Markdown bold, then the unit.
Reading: **6.1** mm
